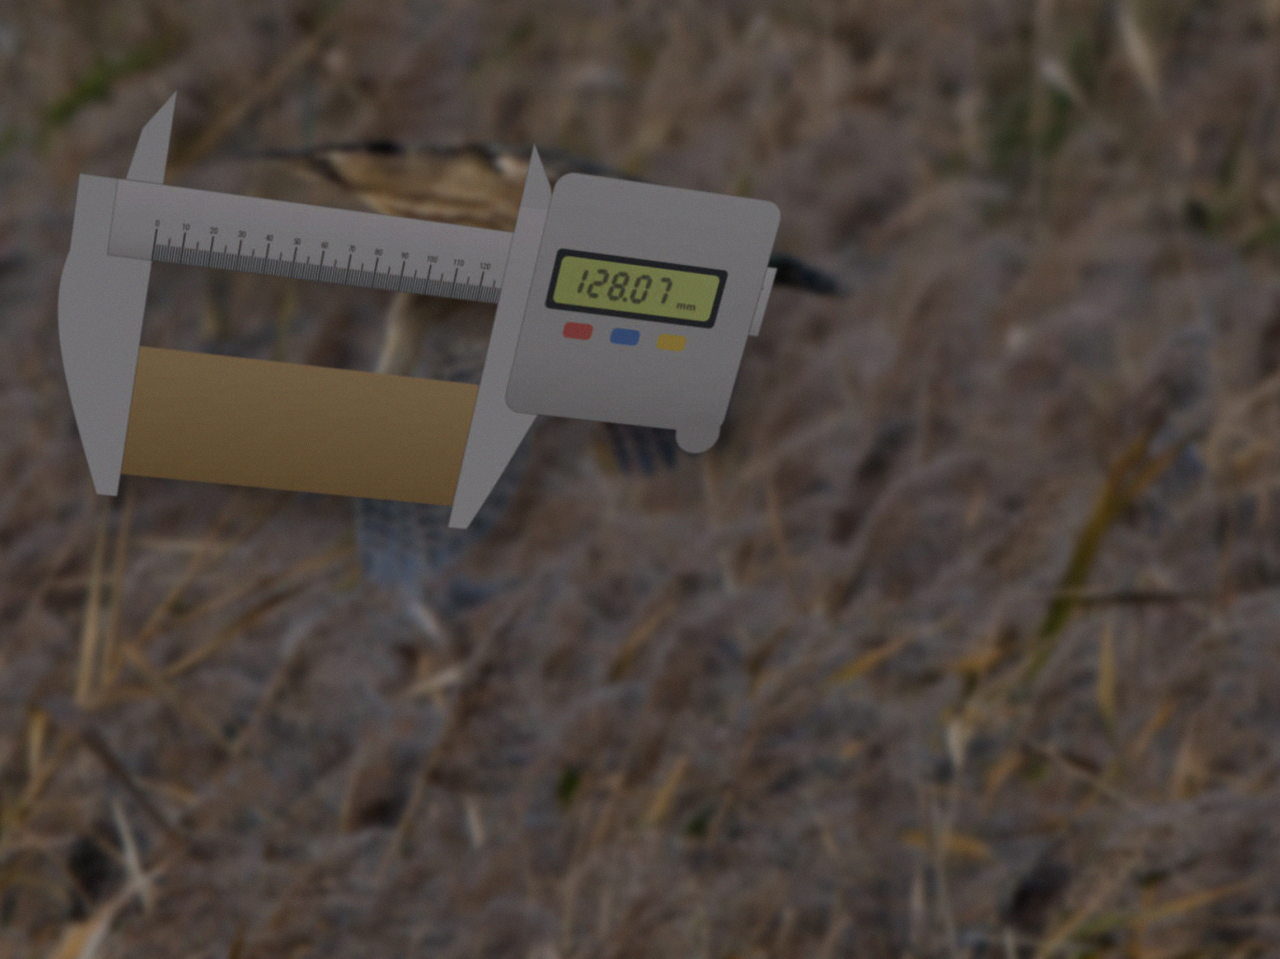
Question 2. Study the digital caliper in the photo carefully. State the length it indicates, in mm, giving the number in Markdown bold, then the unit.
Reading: **128.07** mm
